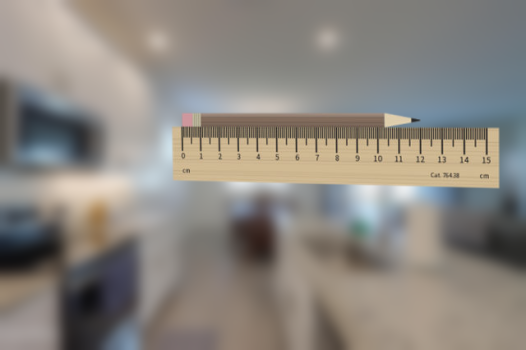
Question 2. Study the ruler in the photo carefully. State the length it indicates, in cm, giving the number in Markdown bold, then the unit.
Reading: **12** cm
